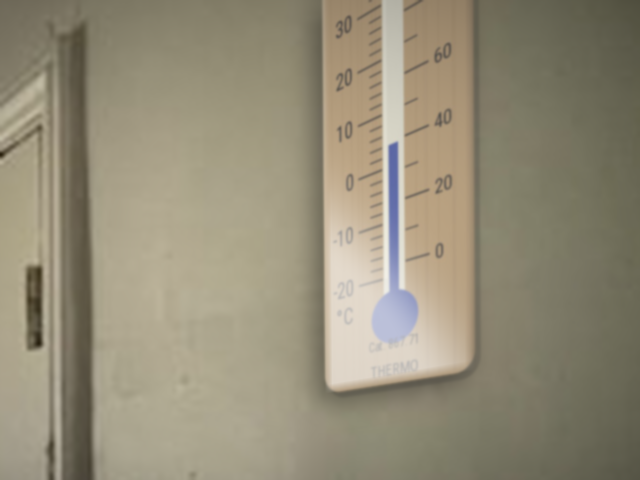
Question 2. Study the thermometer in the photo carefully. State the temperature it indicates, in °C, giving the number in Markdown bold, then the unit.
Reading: **4** °C
